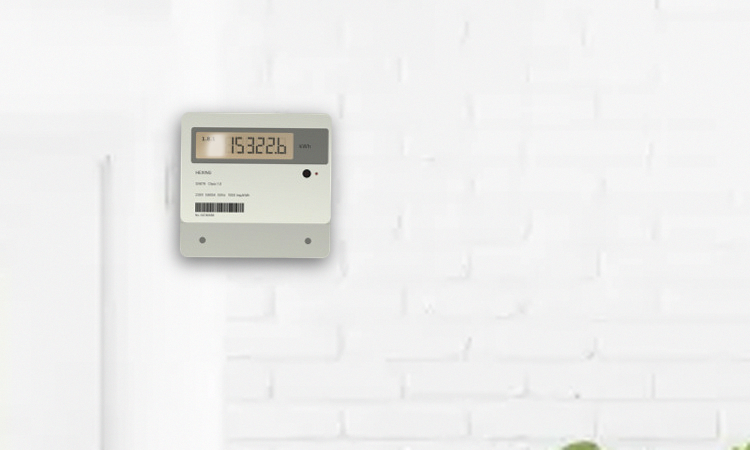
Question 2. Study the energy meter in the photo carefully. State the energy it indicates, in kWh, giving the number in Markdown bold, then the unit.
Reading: **15322.6** kWh
